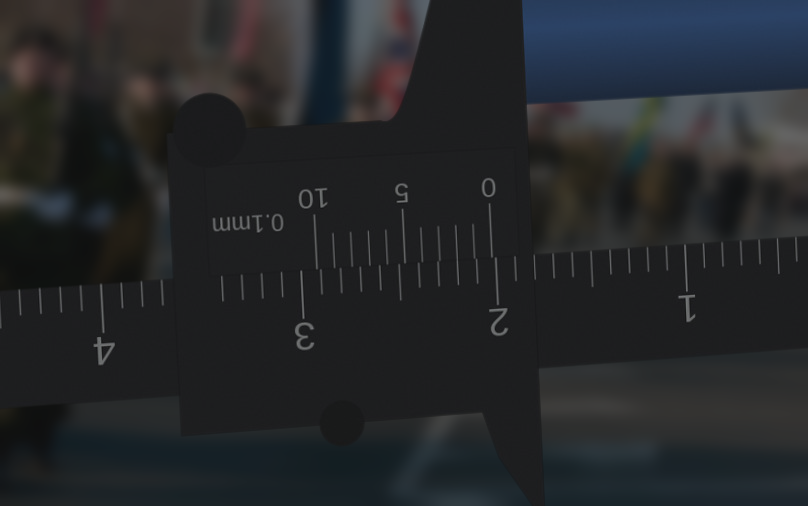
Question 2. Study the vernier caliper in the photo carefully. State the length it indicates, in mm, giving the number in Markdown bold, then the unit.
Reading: **20.2** mm
